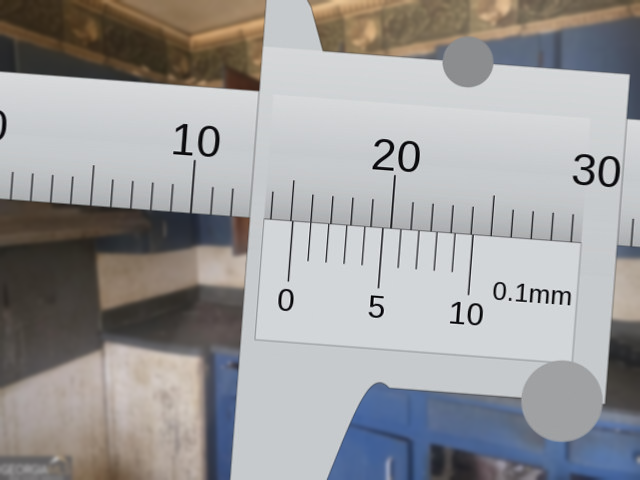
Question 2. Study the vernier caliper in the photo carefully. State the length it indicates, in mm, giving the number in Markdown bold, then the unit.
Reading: **15.1** mm
